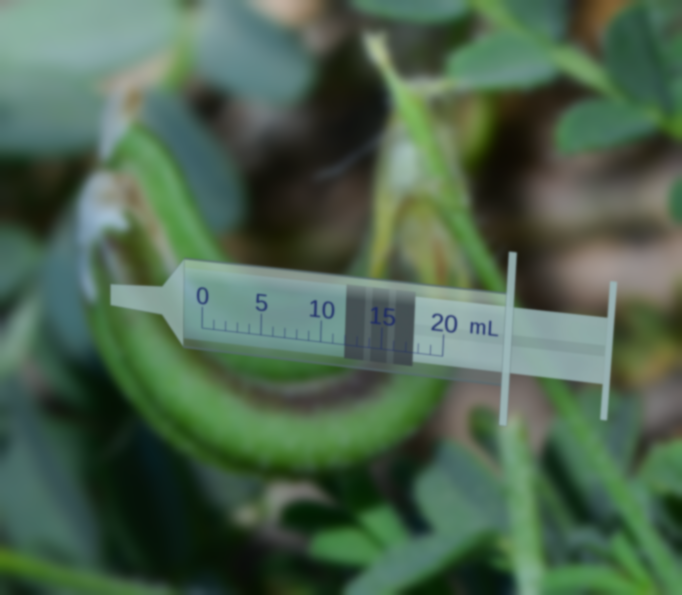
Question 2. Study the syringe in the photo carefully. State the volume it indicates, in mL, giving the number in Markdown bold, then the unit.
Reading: **12** mL
